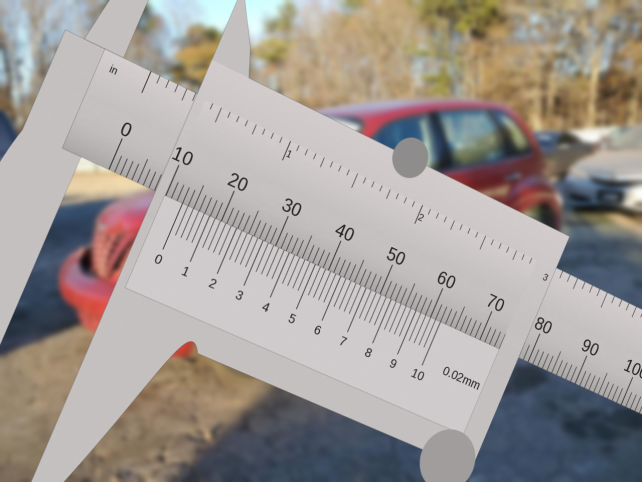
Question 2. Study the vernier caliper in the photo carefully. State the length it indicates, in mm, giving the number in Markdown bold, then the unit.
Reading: **13.0** mm
